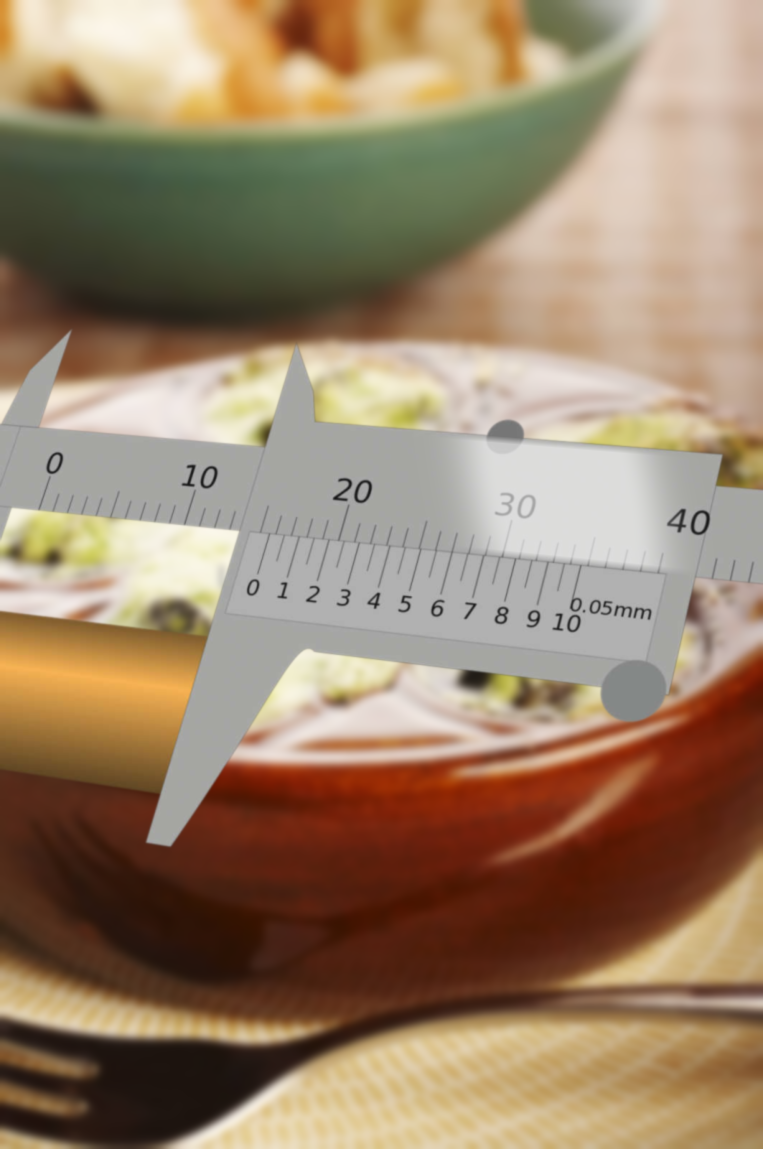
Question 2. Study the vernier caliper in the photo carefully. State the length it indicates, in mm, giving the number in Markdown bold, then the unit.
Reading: **15.6** mm
